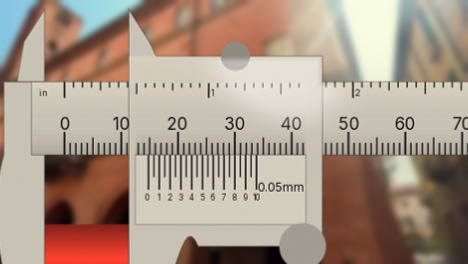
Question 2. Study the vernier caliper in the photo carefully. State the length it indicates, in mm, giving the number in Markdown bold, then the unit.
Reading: **14.8** mm
